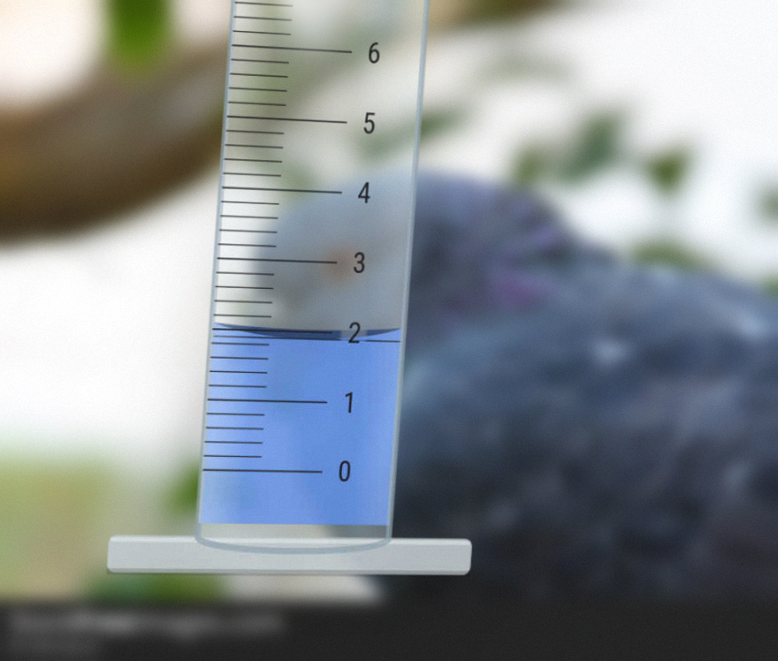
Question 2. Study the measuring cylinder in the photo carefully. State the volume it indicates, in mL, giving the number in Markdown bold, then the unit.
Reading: **1.9** mL
